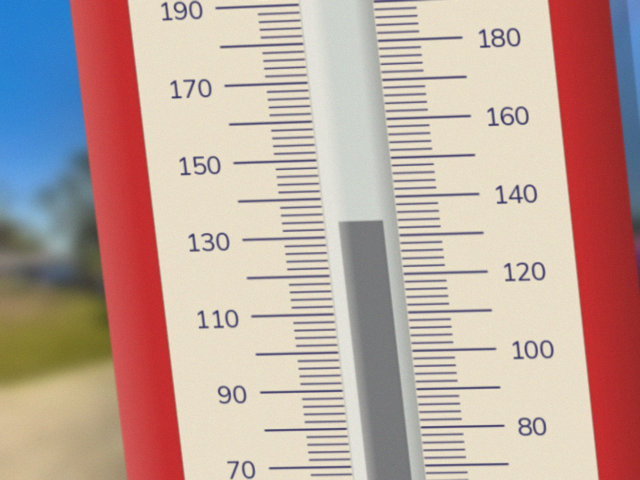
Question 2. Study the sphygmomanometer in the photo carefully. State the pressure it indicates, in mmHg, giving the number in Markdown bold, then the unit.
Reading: **134** mmHg
